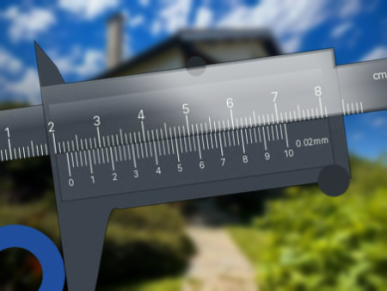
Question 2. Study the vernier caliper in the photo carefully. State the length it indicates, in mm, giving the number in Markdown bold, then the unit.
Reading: **22.5** mm
